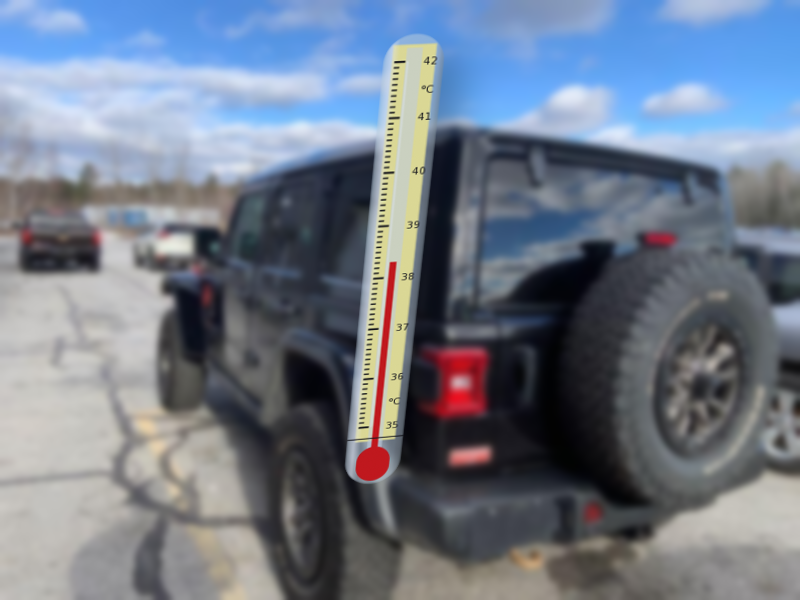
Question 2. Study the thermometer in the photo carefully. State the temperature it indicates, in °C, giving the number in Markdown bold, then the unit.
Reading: **38.3** °C
